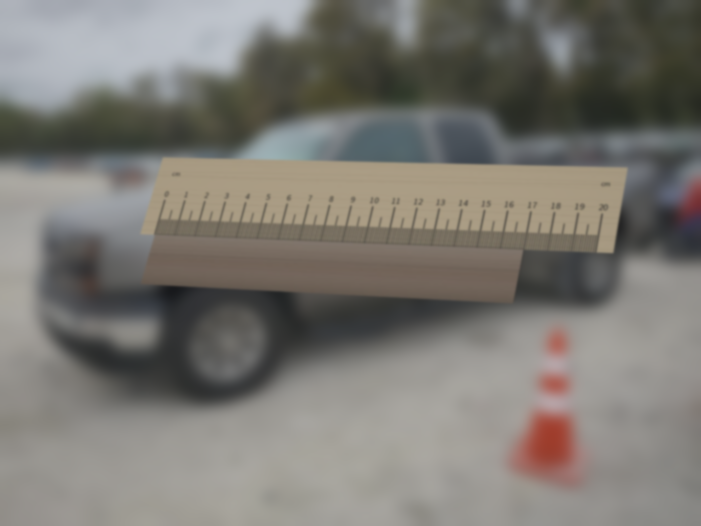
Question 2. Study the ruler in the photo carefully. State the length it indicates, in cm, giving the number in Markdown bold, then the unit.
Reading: **17** cm
